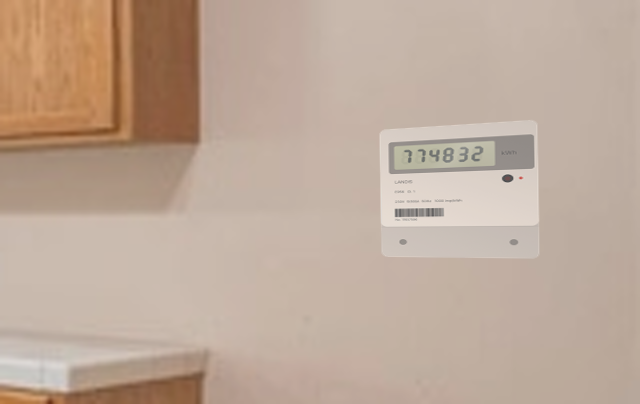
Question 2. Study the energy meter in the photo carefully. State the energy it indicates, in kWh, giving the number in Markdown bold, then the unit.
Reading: **774832** kWh
